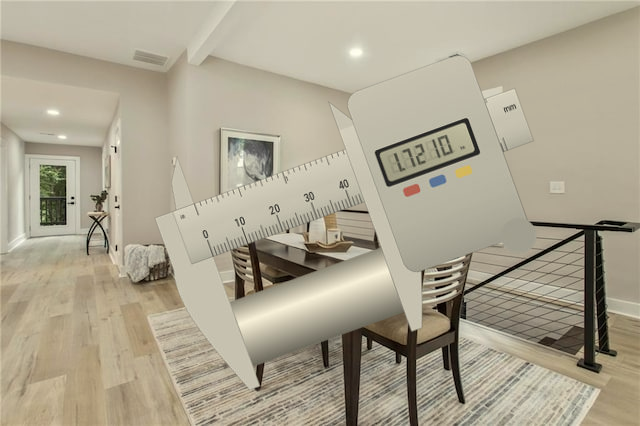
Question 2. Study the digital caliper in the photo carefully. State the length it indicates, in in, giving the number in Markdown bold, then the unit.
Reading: **1.7210** in
